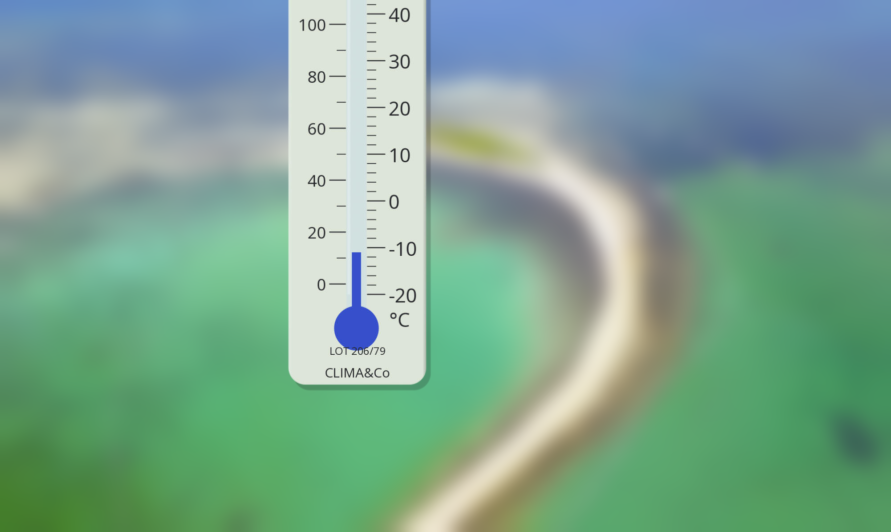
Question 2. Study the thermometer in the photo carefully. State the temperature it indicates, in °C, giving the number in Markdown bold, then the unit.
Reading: **-11** °C
